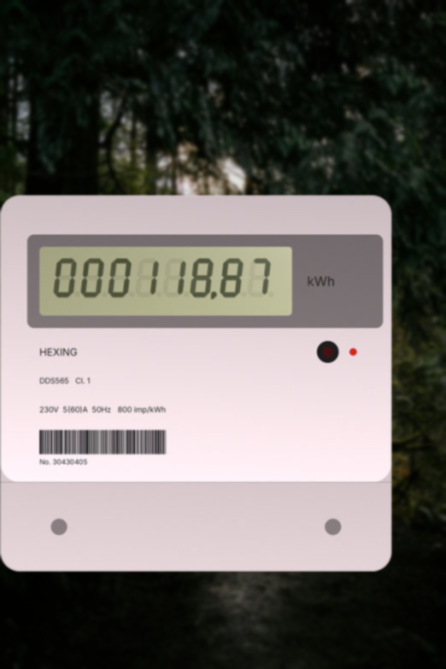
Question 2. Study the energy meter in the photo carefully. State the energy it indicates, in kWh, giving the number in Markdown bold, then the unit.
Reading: **118.87** kWh
